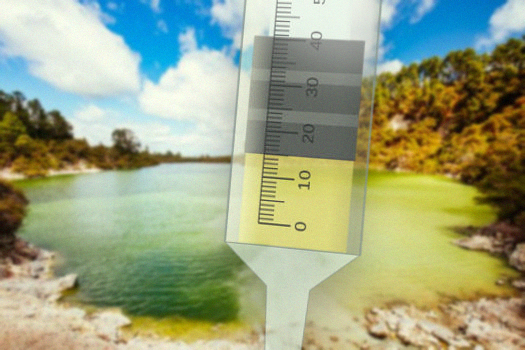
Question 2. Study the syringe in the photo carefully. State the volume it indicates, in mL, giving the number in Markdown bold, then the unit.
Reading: **15** mL
